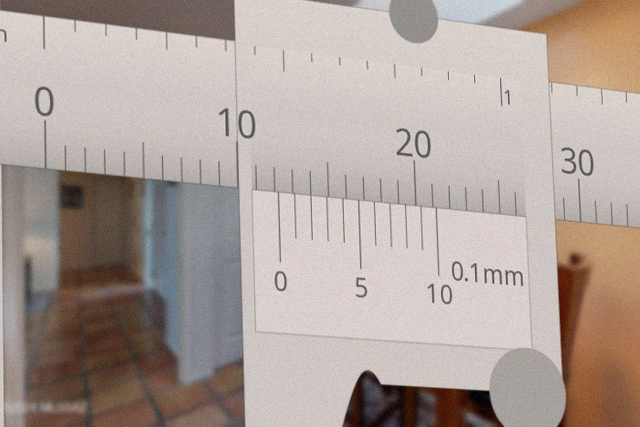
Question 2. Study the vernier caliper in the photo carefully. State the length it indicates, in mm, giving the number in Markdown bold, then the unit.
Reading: **12.2** mm
